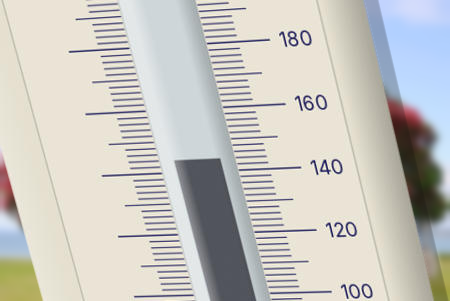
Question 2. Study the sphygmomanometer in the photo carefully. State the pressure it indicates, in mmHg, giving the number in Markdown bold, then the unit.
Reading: **144** mmHg
